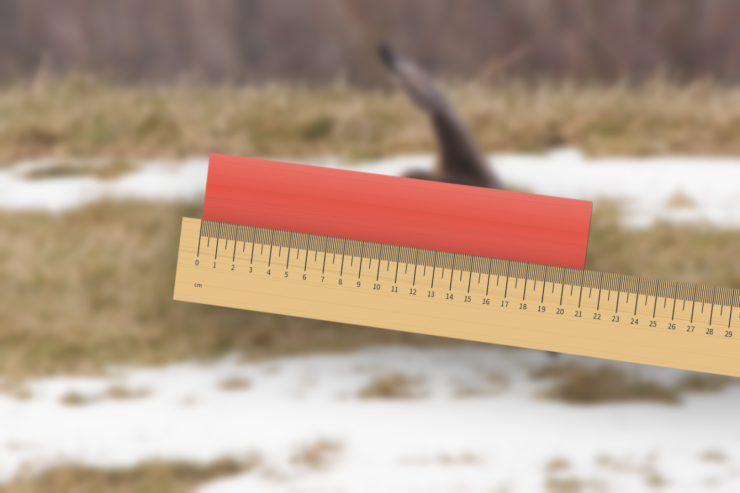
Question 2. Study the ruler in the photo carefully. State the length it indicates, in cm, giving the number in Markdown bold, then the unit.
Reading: **21** cm
